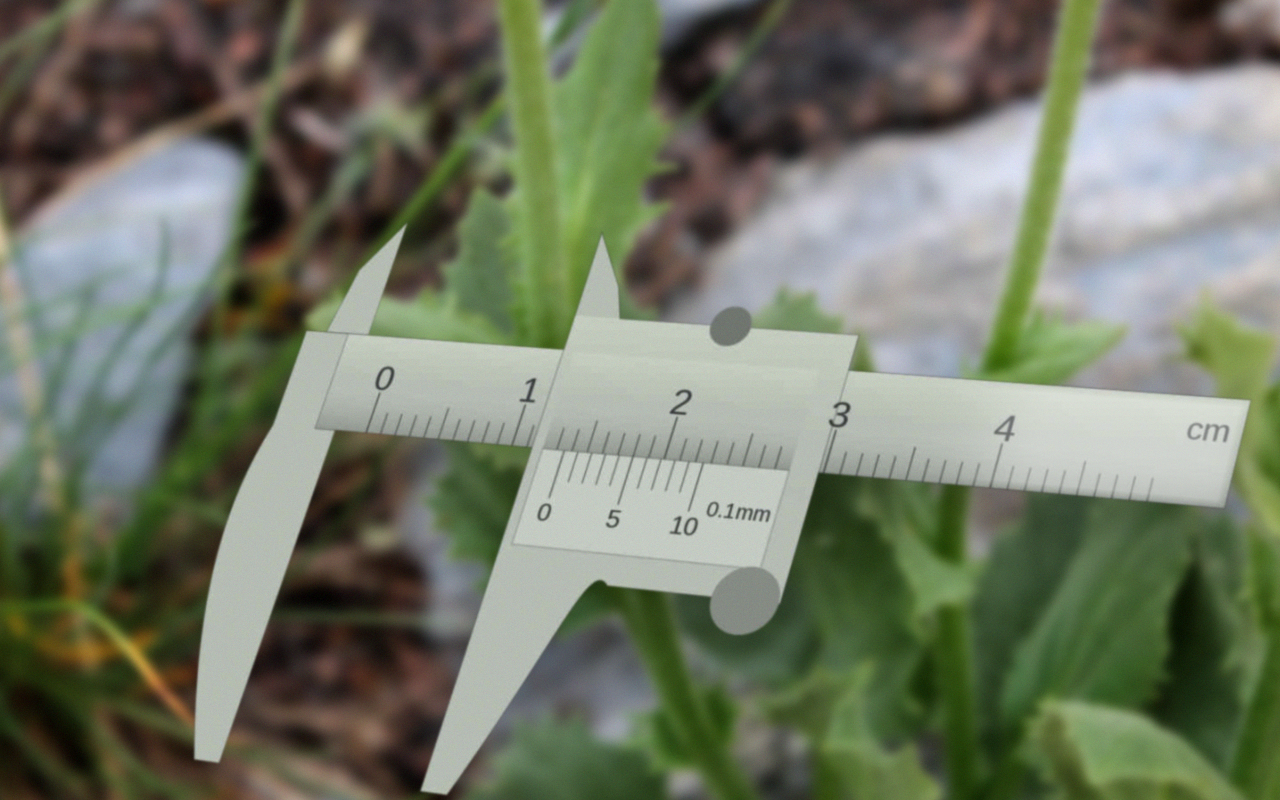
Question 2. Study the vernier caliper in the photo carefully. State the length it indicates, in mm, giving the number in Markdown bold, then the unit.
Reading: **13.5** mm
